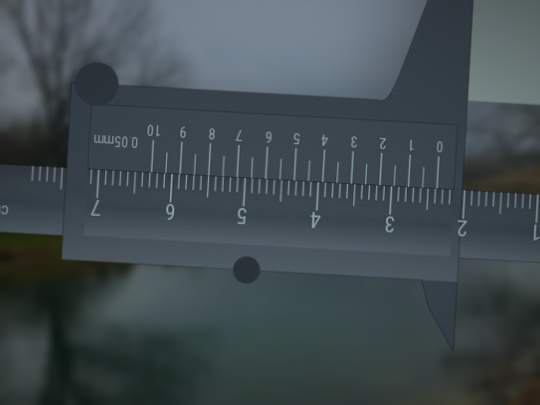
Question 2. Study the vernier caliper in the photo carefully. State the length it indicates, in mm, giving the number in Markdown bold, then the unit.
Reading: **23.8** mm
